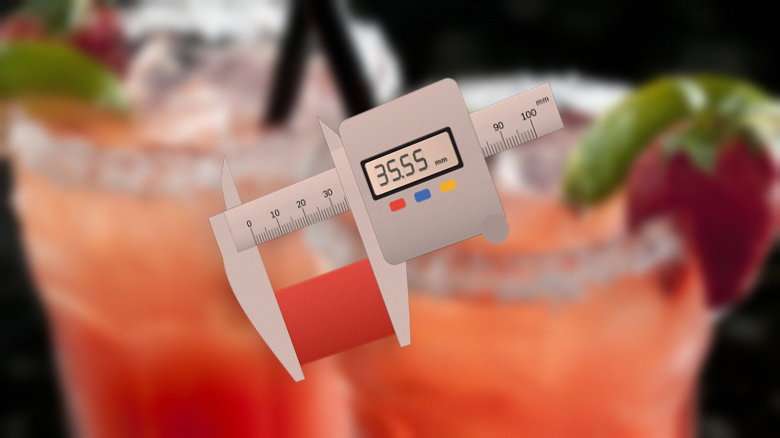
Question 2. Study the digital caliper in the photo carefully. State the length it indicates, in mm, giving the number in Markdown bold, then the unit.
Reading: **35.55** mm
